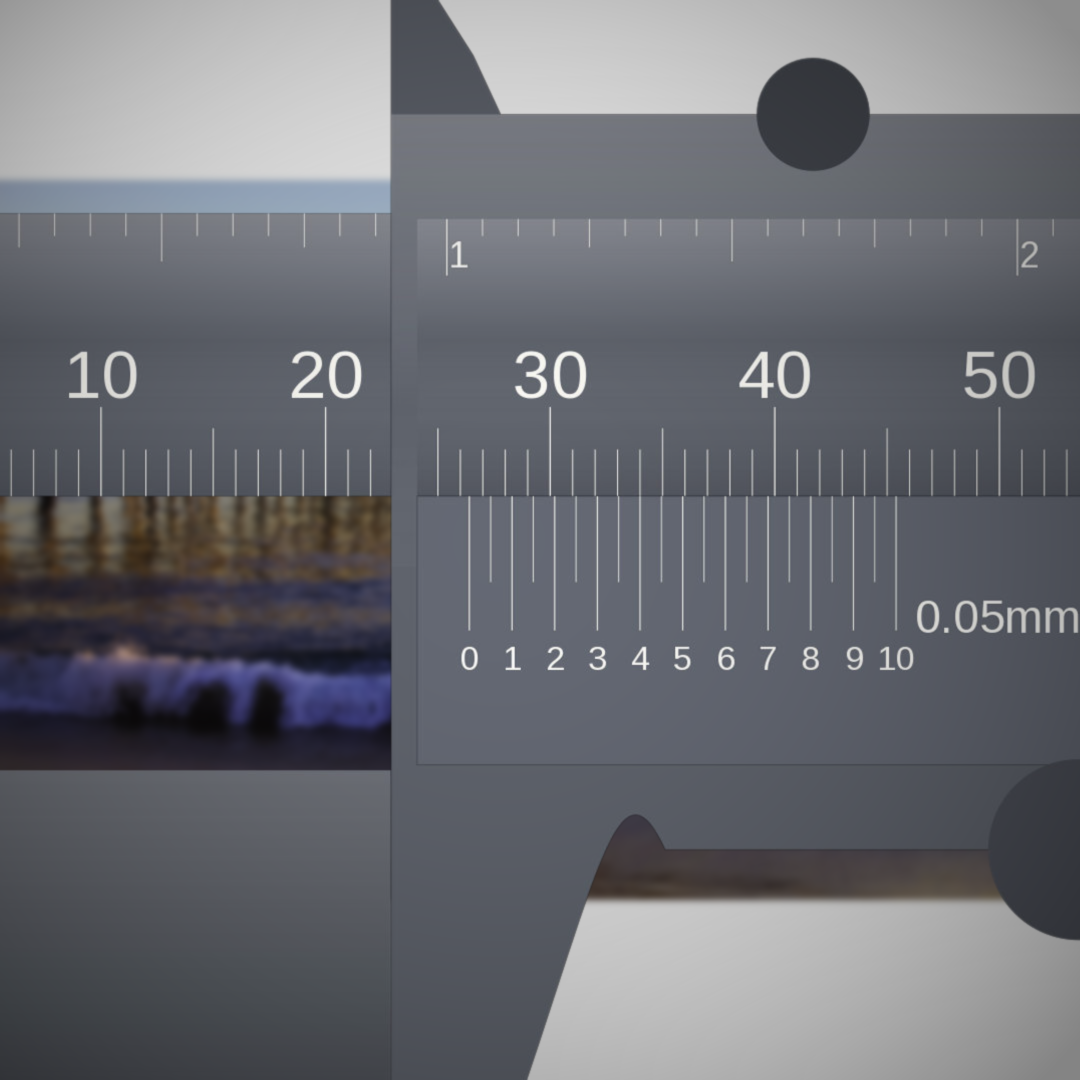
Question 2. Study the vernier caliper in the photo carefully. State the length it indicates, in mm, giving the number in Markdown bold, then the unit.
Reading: **26.4** mm
